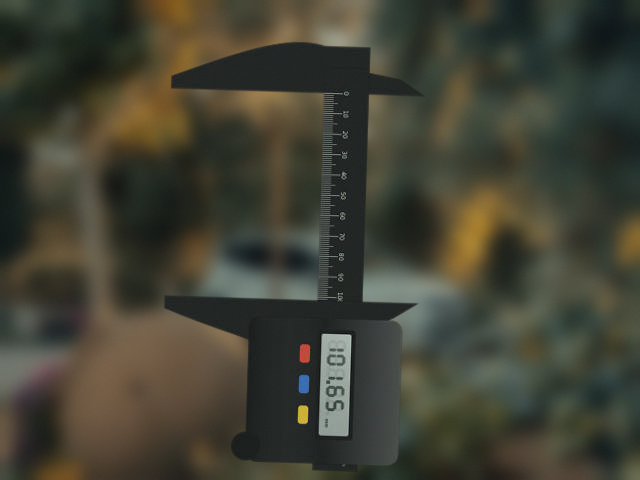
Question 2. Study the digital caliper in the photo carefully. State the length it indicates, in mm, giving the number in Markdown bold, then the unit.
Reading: **101.65** mm
